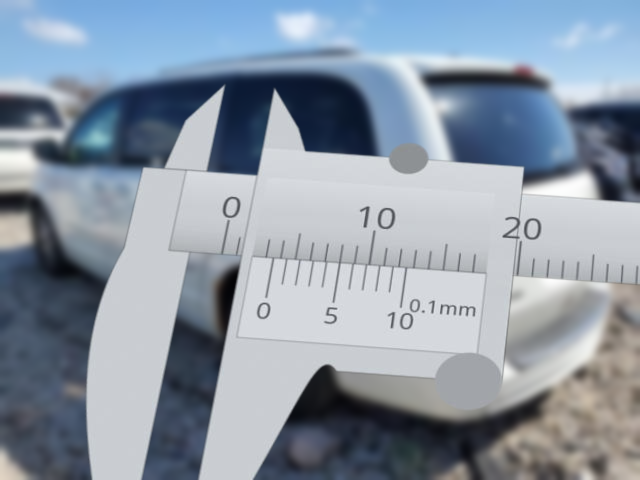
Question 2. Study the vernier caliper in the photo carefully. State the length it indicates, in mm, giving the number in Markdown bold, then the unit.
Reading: **3.5** mm
